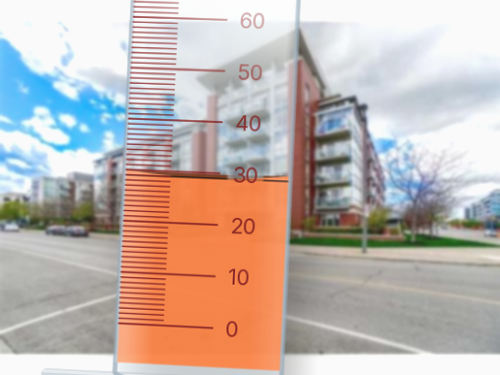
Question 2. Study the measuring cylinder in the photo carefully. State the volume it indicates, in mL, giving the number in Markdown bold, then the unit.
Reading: **29** mL
